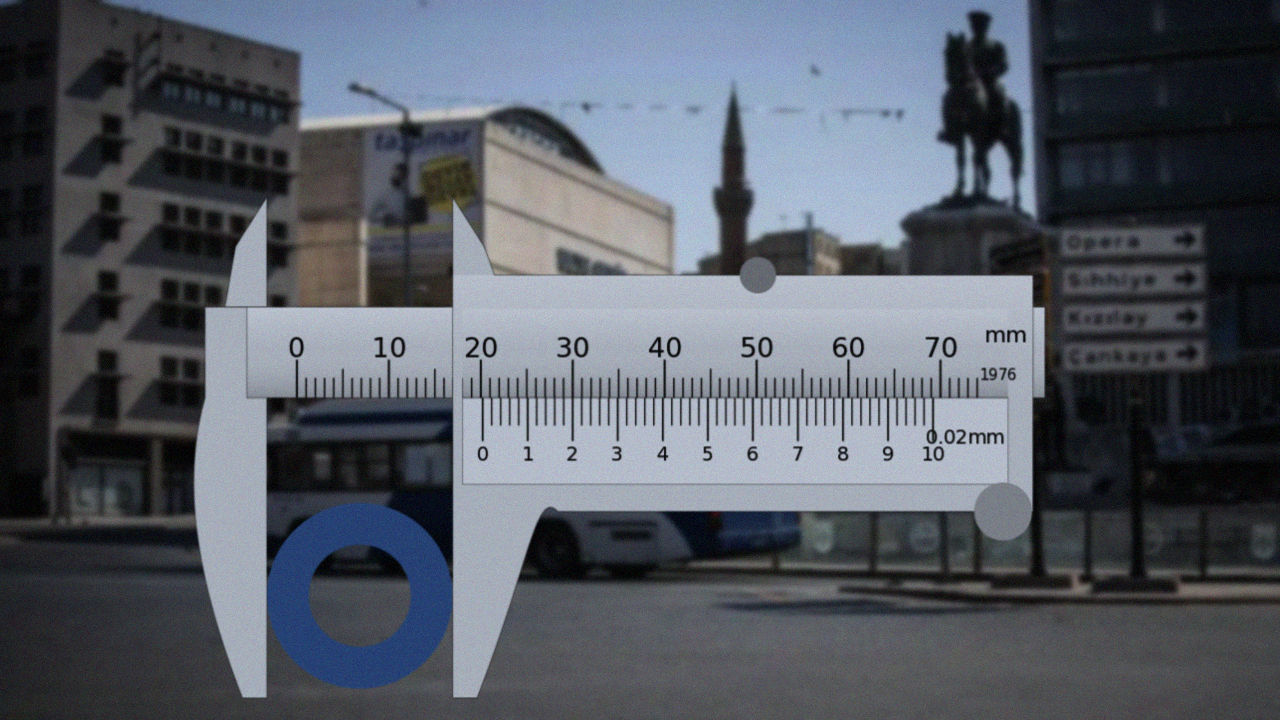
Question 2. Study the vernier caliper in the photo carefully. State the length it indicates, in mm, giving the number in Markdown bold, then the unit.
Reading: **20.2** mm
